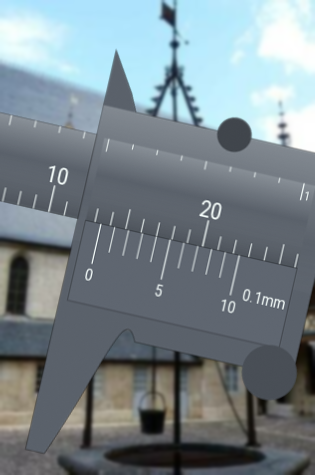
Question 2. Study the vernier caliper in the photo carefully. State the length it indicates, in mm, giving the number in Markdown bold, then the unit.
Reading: **13.4** mm
